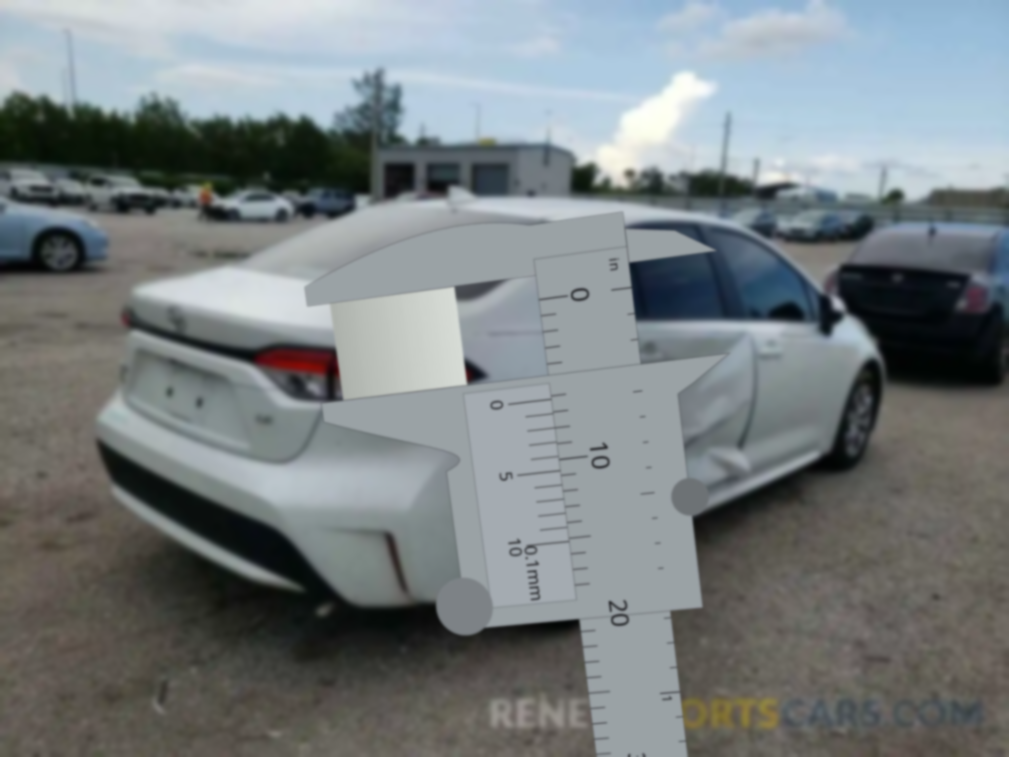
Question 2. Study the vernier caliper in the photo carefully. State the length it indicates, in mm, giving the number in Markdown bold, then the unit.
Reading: **6.2** mm
